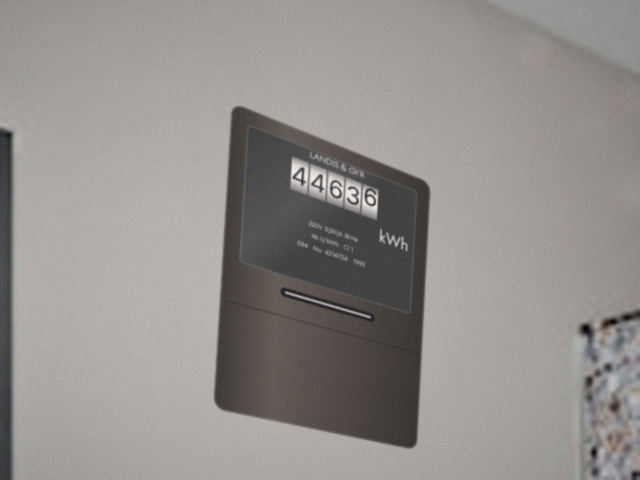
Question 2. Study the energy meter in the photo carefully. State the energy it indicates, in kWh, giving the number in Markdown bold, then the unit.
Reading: **44636** kWh
